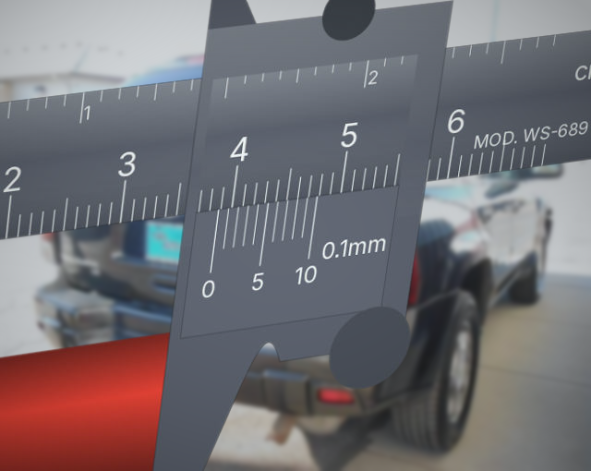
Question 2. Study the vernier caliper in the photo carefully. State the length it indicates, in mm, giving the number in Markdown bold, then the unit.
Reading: **38.8** mm
